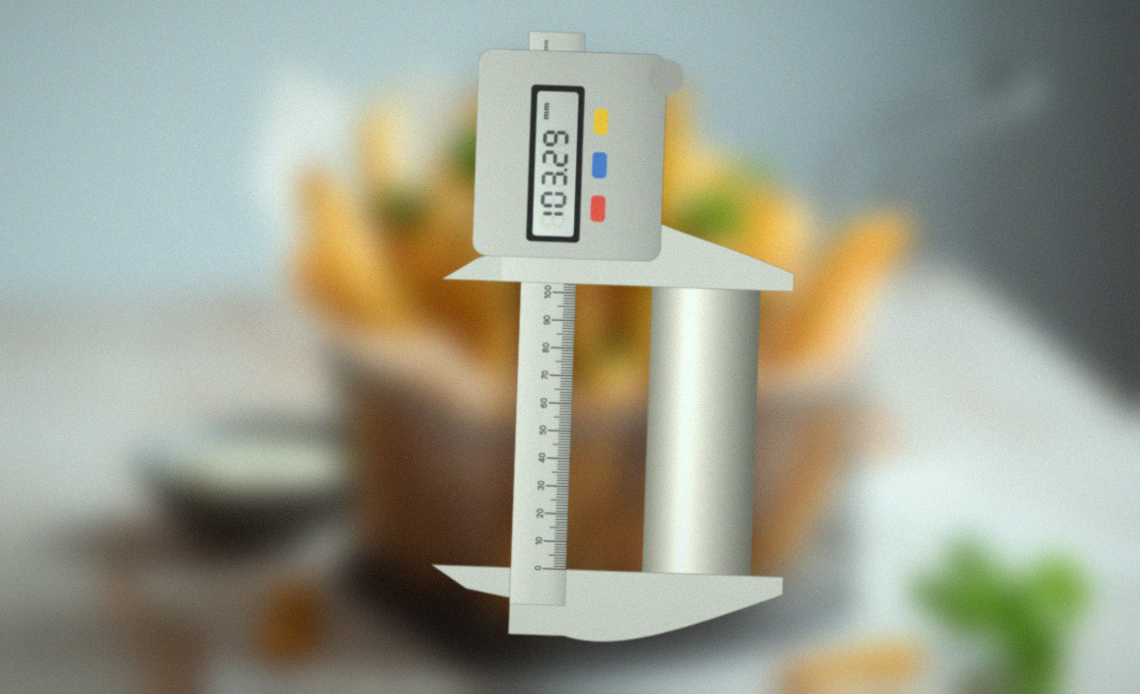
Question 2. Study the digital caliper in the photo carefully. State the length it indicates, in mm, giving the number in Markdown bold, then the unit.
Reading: **103.29** mm
